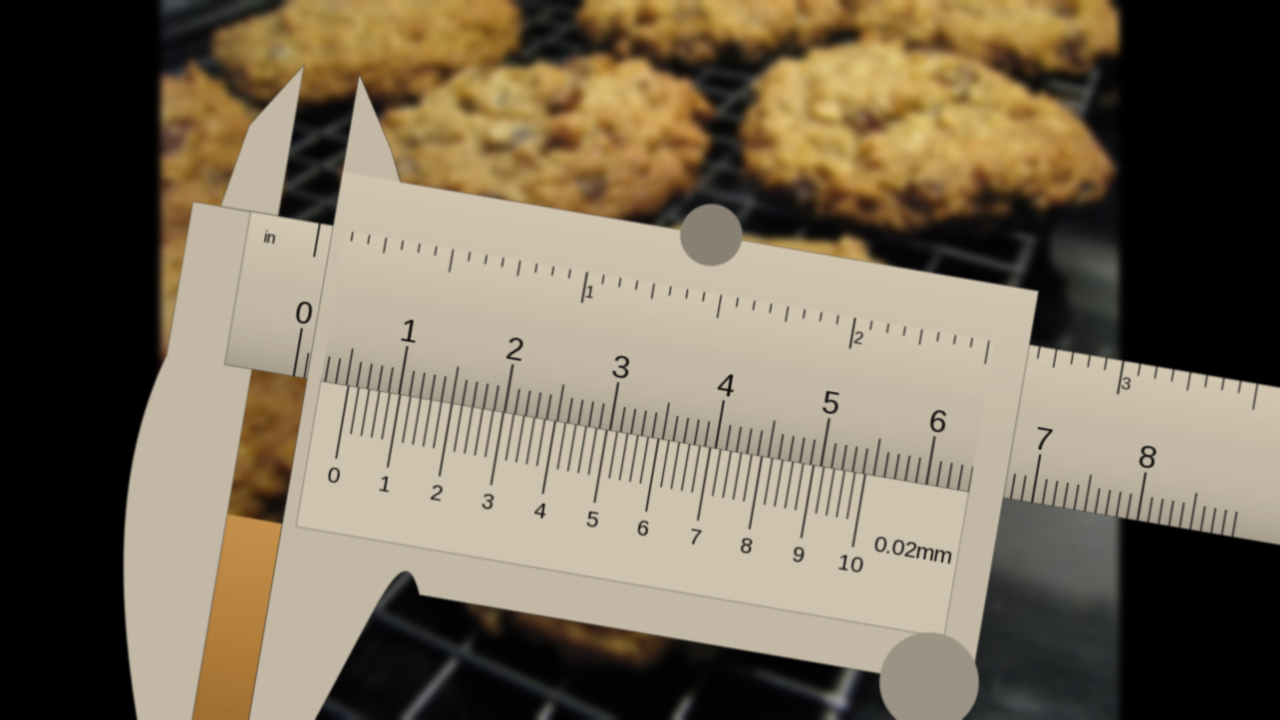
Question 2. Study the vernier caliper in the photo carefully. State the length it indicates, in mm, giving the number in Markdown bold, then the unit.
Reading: **5.2** mm
